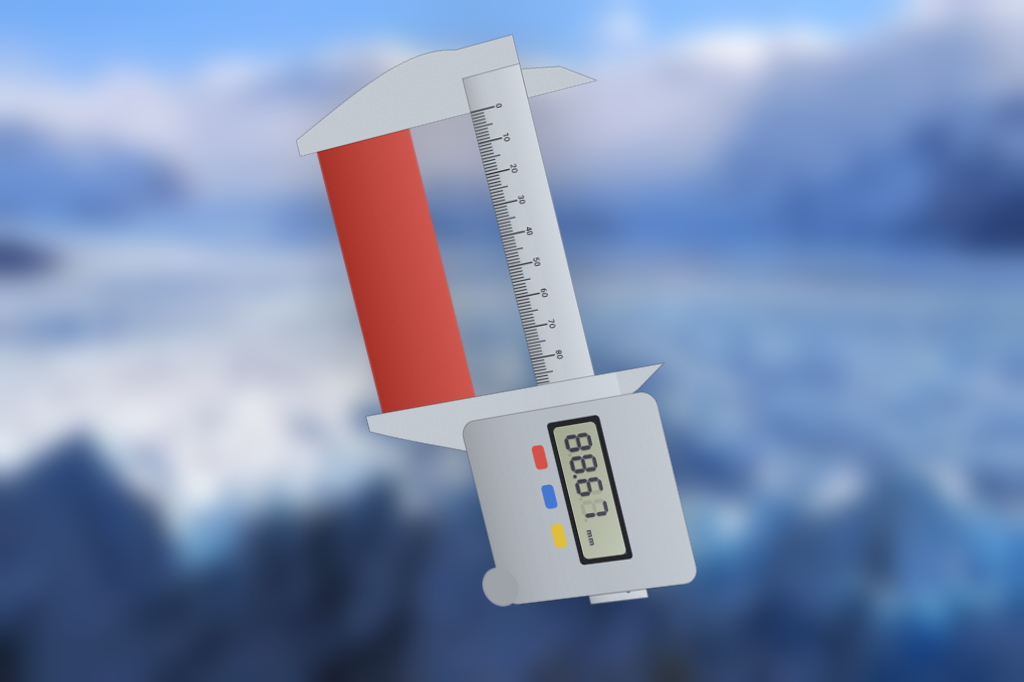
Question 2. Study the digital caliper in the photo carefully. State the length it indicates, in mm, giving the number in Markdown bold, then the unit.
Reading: **88.67** mm
